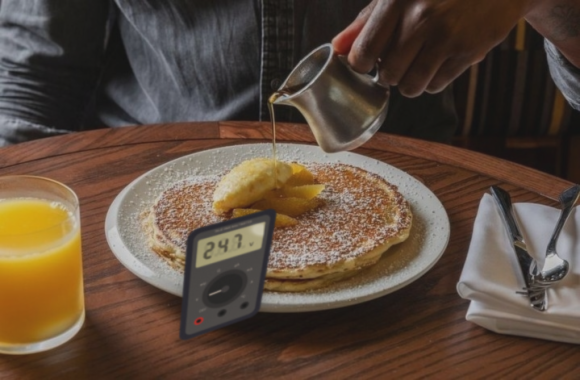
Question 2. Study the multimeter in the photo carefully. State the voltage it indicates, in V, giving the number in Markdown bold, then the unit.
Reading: **247** V
